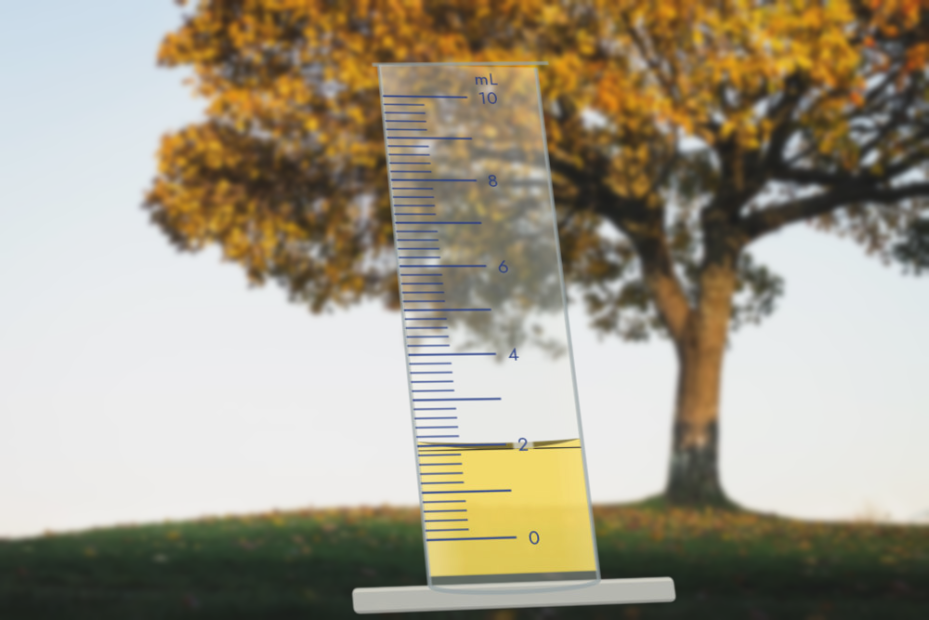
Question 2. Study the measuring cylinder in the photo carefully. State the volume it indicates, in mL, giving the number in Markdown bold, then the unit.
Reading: **1.9** mL
